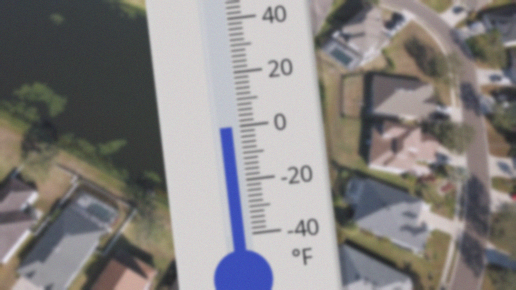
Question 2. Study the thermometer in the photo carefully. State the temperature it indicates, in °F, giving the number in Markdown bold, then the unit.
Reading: **0** °F
